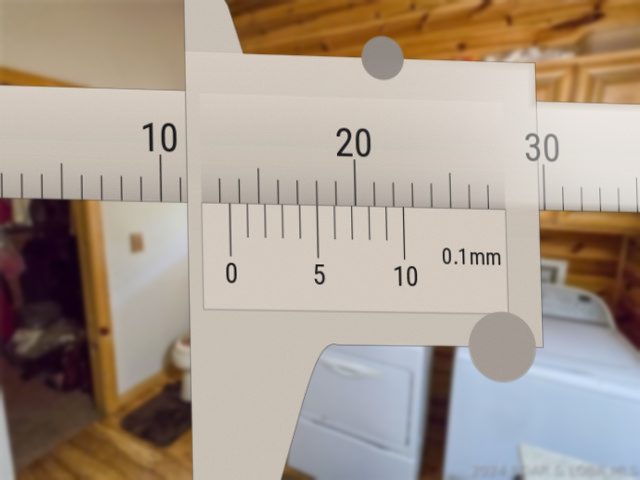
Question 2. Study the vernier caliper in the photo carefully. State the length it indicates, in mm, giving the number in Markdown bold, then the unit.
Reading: **13.5** mm
